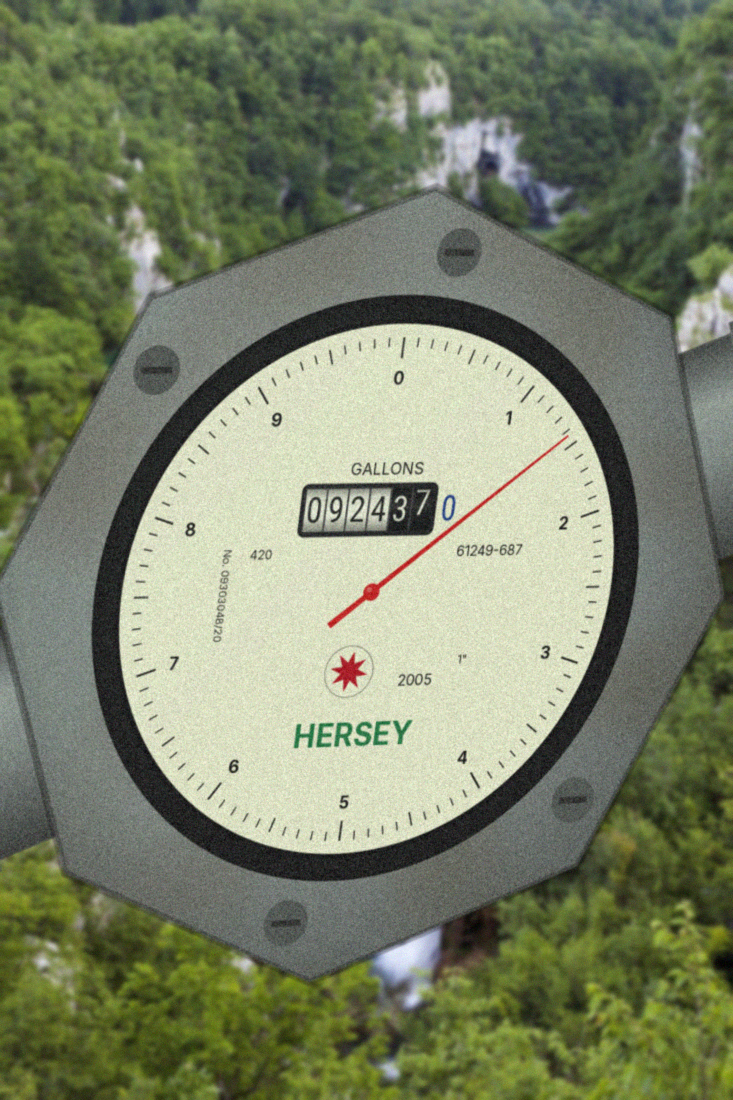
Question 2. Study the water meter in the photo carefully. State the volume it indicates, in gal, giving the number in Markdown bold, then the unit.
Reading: **924371.4** gal
